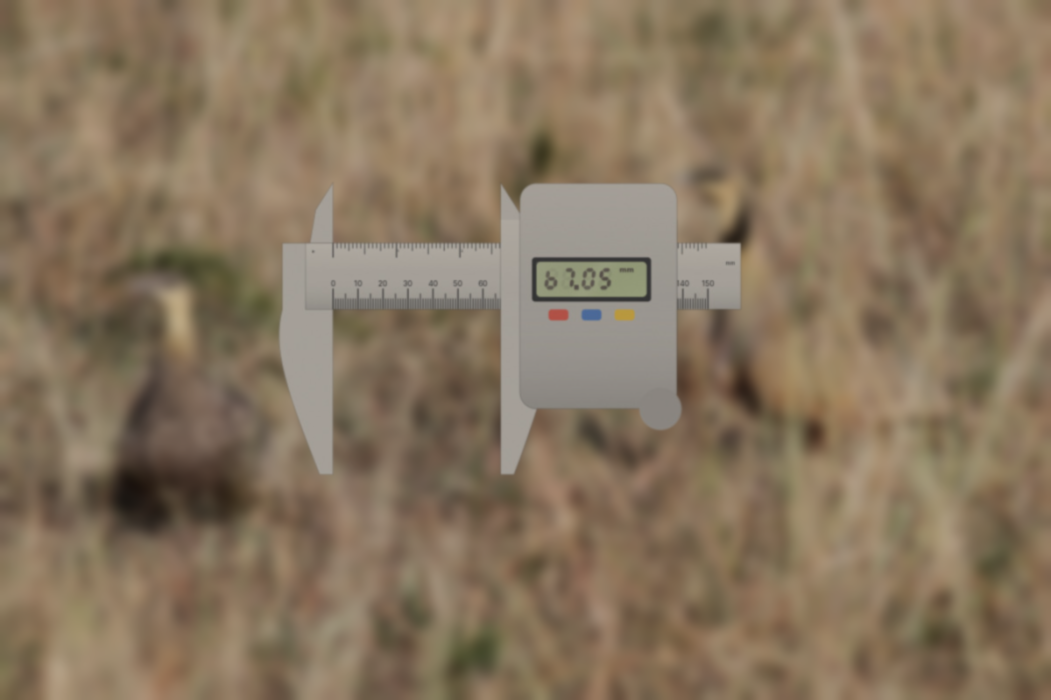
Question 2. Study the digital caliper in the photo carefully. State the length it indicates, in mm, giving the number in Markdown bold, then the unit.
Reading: **67.05** mm
